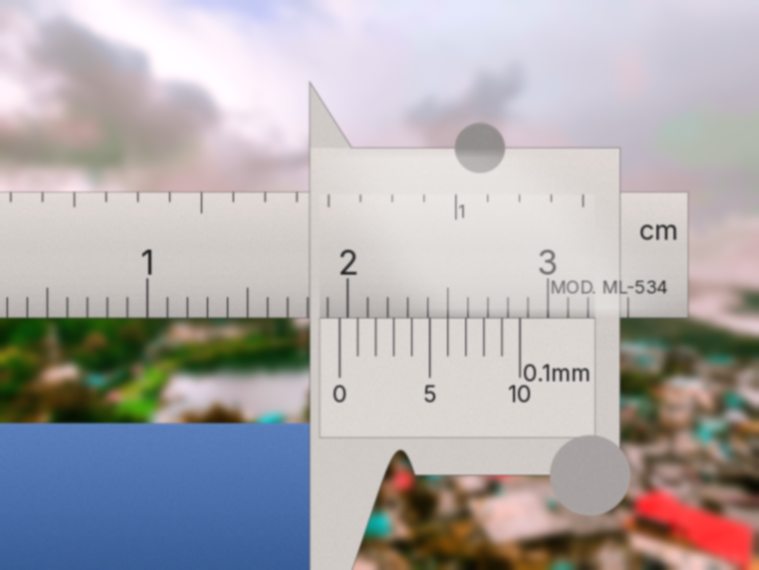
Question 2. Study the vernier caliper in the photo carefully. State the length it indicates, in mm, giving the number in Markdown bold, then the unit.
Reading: **19.6** mm
